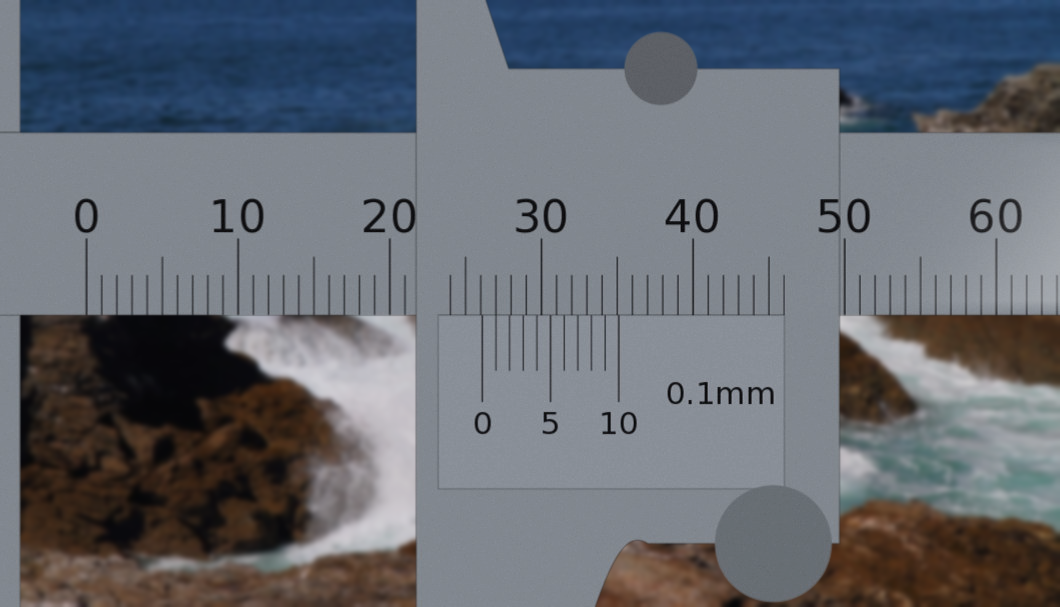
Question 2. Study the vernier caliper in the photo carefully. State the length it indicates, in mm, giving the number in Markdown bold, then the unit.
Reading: **26.1** mm
